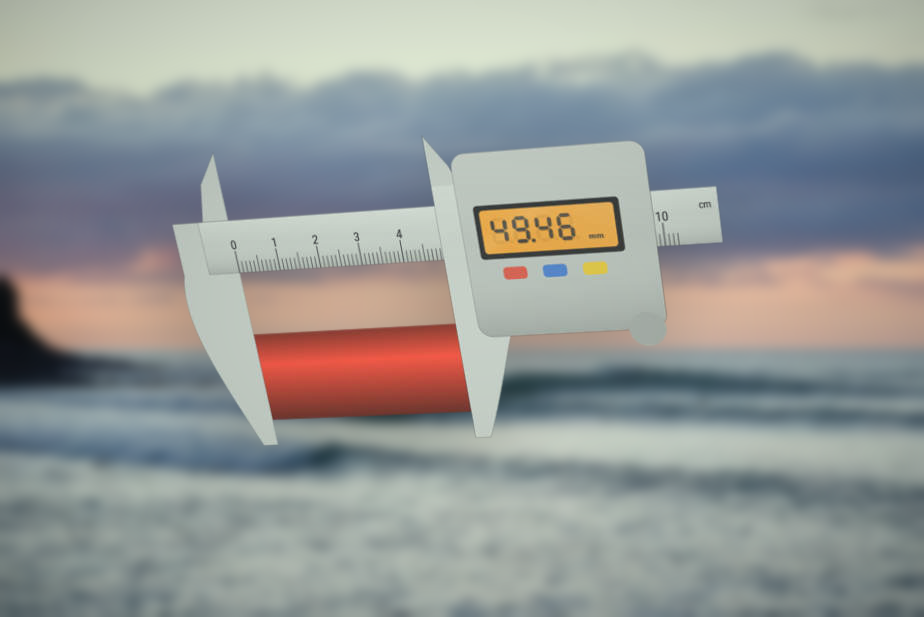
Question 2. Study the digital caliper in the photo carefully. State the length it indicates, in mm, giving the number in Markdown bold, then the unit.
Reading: **49.46** mm
